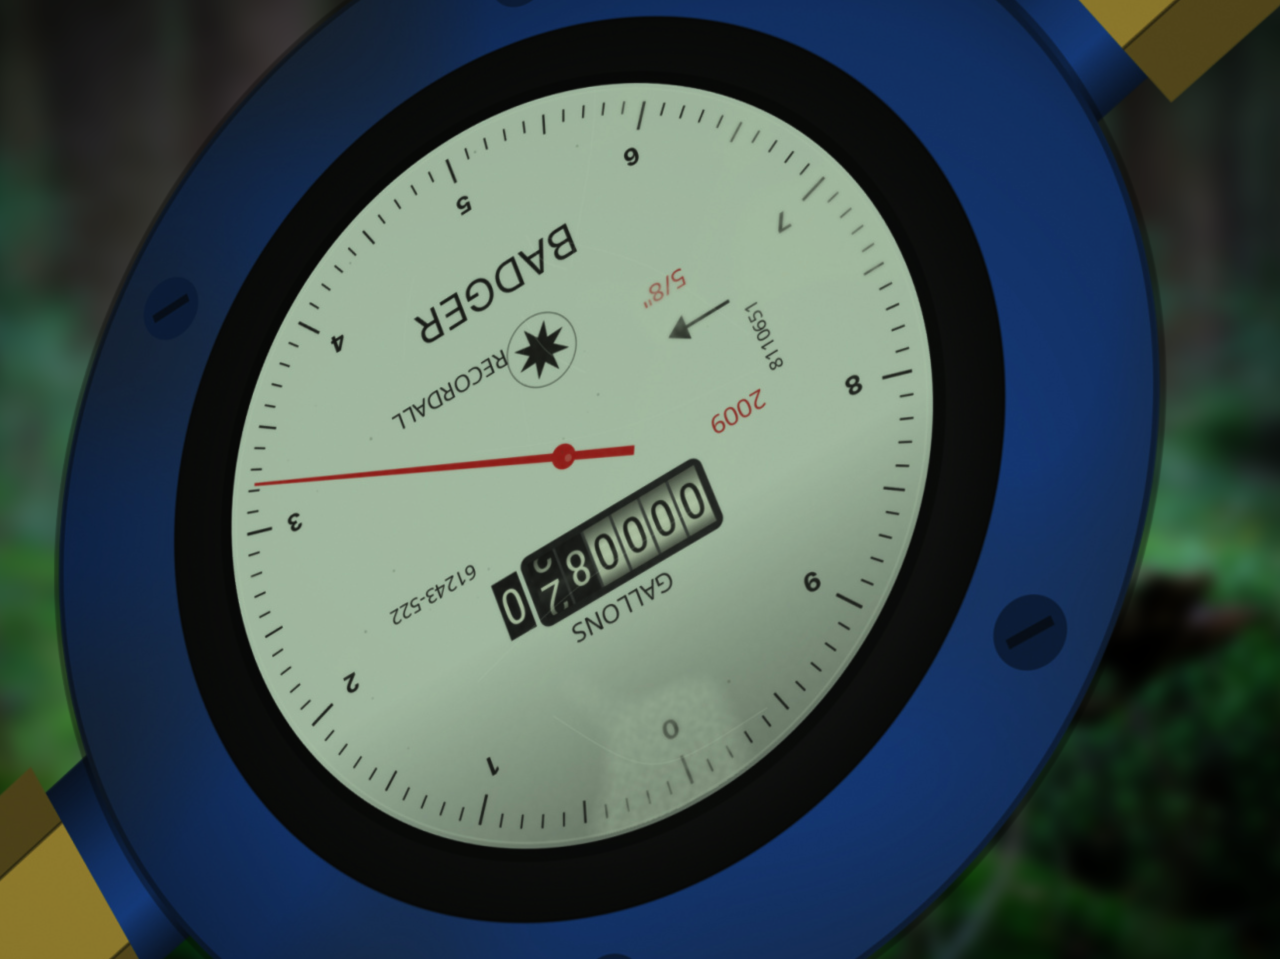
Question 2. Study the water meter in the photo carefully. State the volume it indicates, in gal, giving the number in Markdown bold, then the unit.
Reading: **823.2** gal
